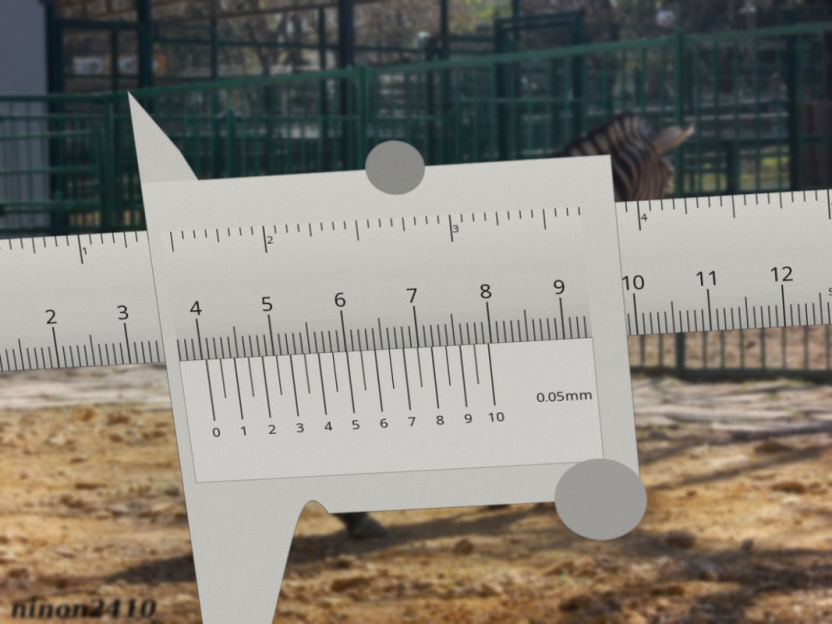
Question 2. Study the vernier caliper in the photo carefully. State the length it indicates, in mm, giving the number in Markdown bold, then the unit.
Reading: **40.6** mm
